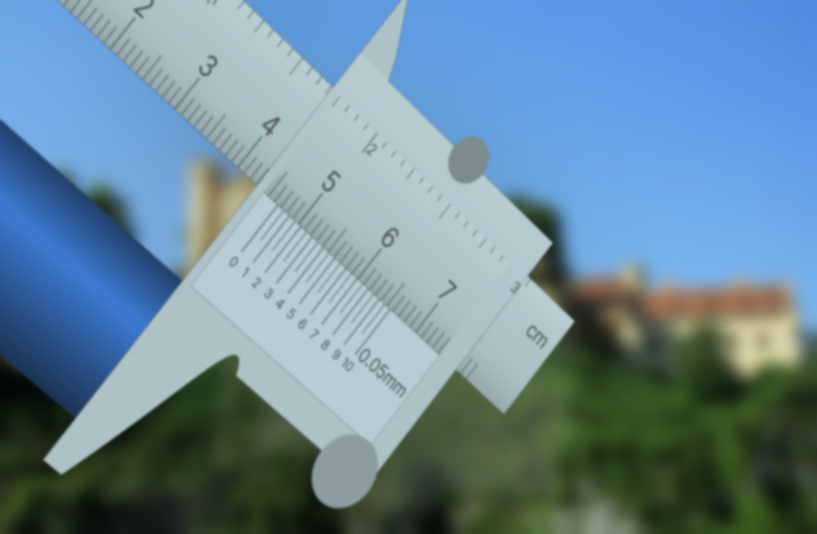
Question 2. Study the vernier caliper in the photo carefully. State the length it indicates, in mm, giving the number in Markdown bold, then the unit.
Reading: **46.6** mm
